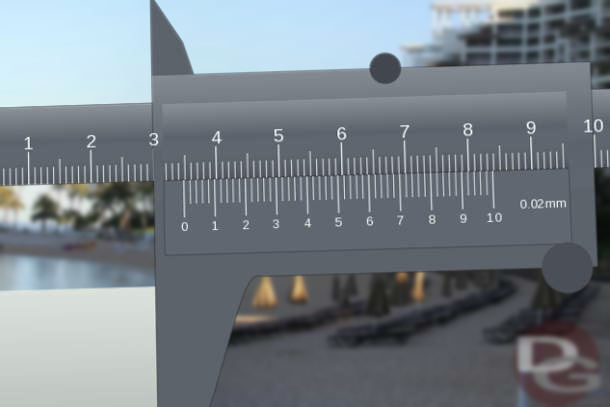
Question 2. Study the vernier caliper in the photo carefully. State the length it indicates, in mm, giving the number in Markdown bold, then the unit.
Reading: **34.8** mm
